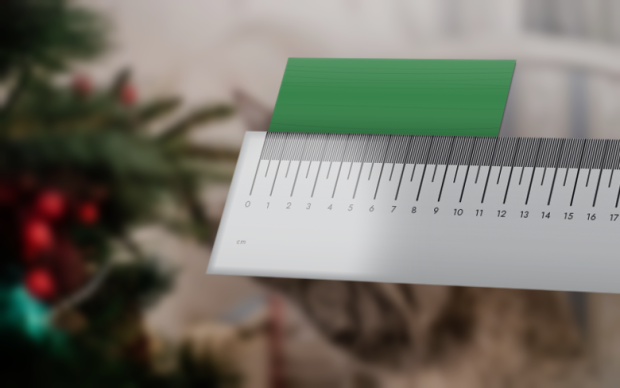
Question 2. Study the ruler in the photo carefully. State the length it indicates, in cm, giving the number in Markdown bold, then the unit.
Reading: **11** cm
